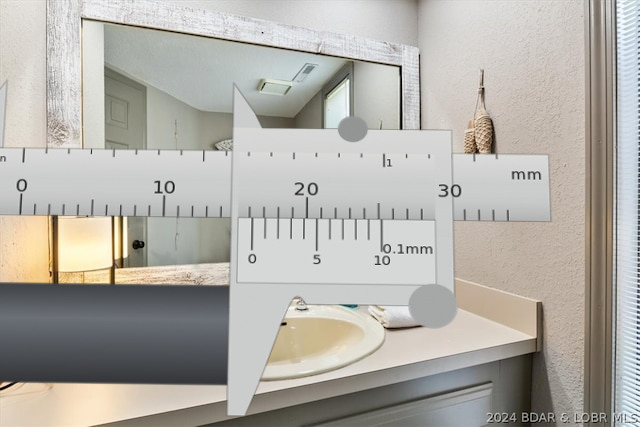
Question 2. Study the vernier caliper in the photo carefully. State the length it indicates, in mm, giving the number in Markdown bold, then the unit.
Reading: **16.2** mm
